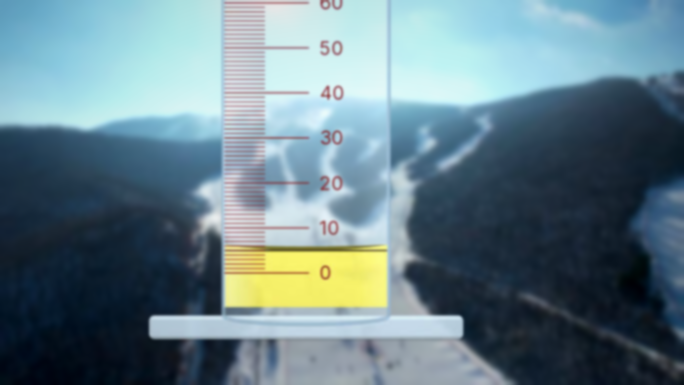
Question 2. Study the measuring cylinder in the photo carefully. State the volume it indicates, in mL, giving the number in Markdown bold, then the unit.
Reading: **5** mL
